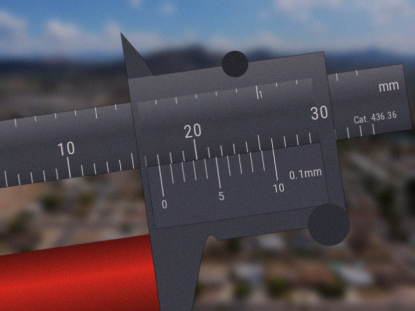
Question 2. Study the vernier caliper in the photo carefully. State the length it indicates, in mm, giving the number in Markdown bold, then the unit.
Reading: **17.0** mm
